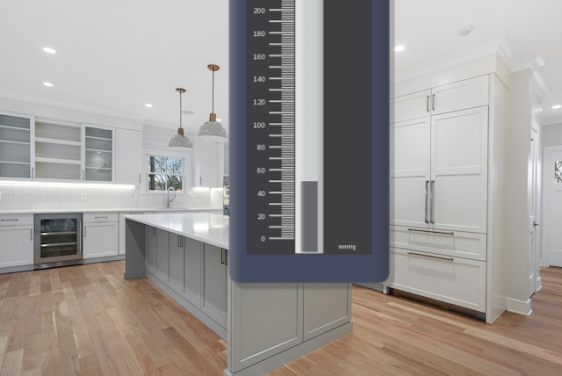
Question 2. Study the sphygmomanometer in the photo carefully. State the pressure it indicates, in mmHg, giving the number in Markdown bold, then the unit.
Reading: **50** mmHg
